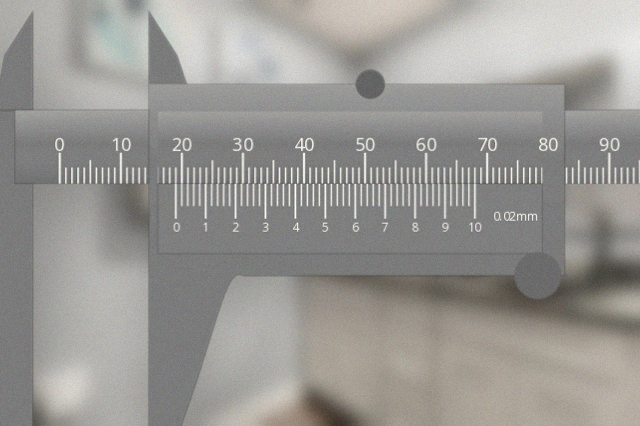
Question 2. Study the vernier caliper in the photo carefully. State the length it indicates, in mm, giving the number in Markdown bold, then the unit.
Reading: **19.0** mm
